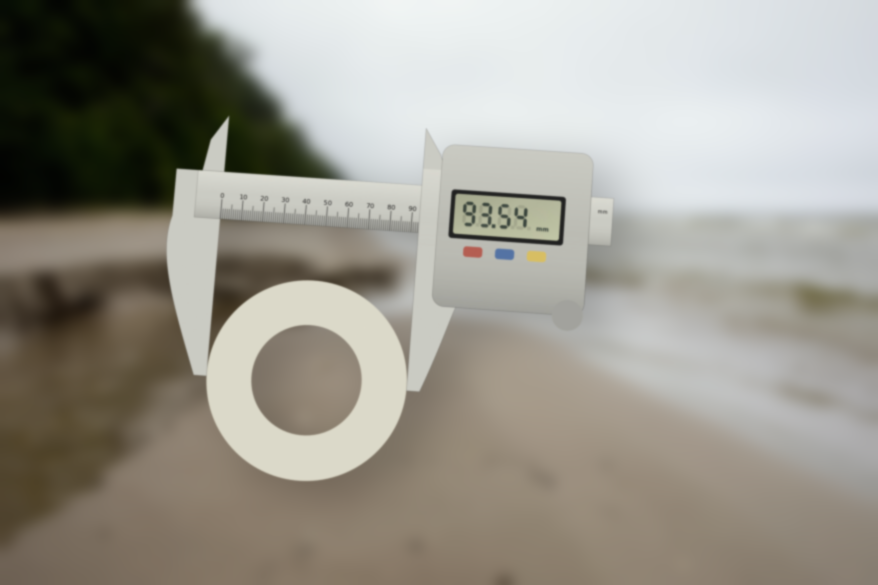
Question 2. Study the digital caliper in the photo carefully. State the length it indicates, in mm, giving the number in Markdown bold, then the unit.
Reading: **93.54** mm
